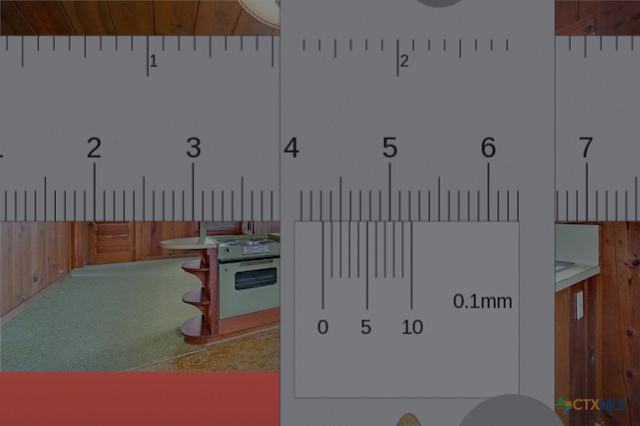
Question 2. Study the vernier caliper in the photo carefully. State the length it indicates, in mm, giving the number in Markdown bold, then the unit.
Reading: **43.2** mm
